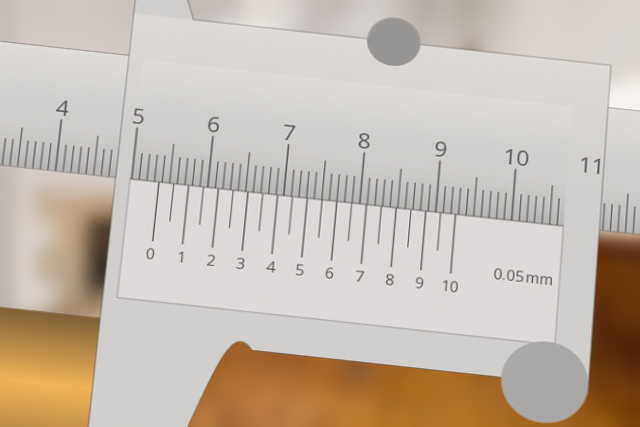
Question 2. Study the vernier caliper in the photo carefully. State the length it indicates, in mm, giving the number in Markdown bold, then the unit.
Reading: **53.6** mm
